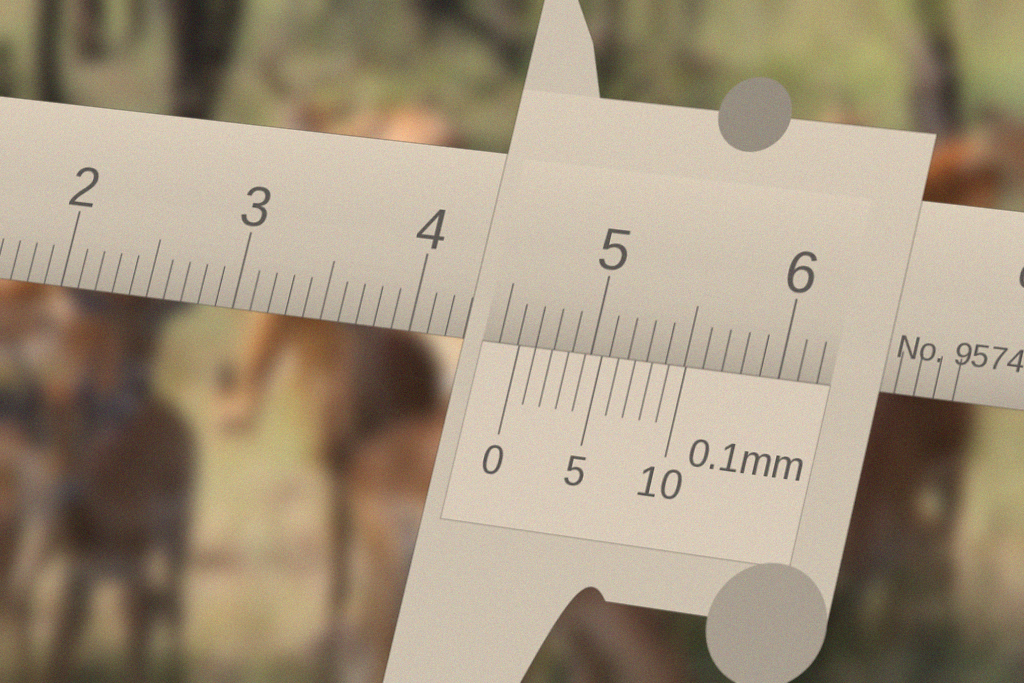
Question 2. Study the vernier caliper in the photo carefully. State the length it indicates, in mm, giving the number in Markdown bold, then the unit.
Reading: **46.1** mm
